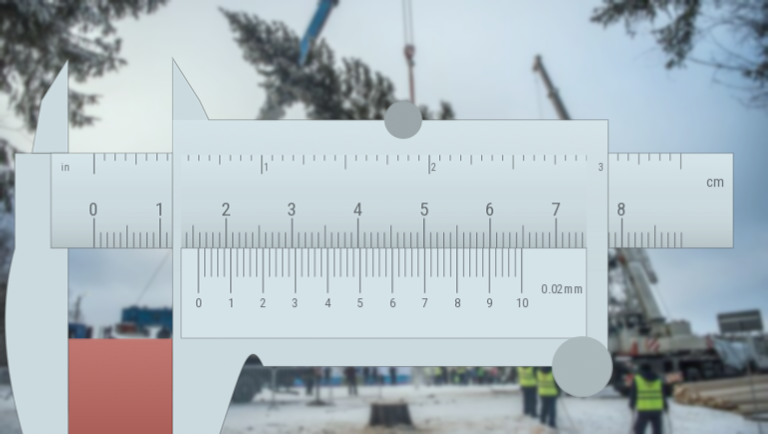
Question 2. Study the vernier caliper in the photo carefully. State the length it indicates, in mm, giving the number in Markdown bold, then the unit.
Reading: **15.8** mm
